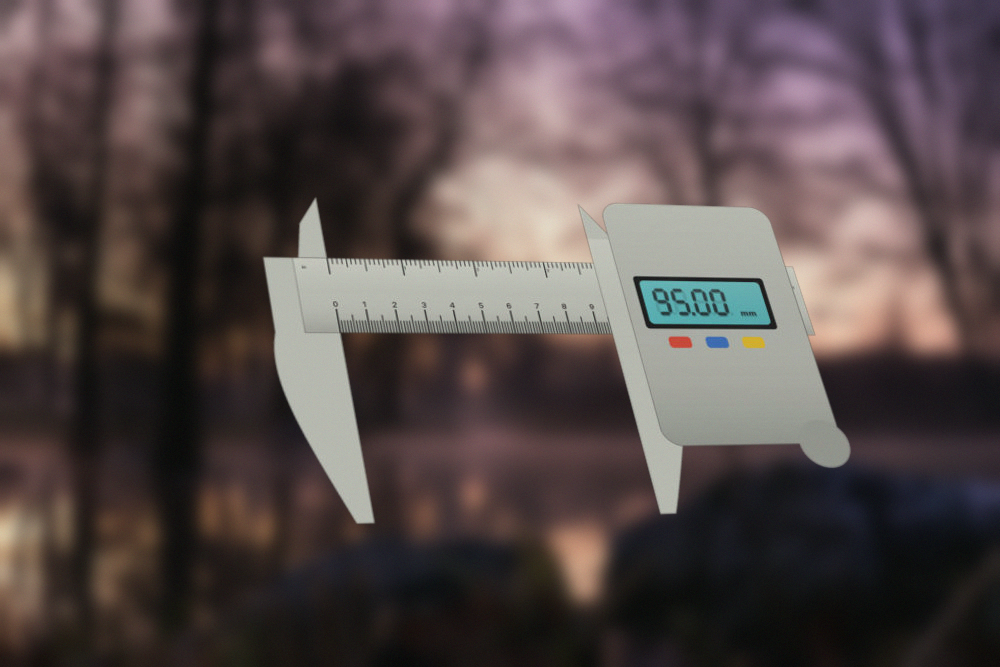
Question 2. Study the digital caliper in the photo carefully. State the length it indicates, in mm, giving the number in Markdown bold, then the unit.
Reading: **95.00** mm
